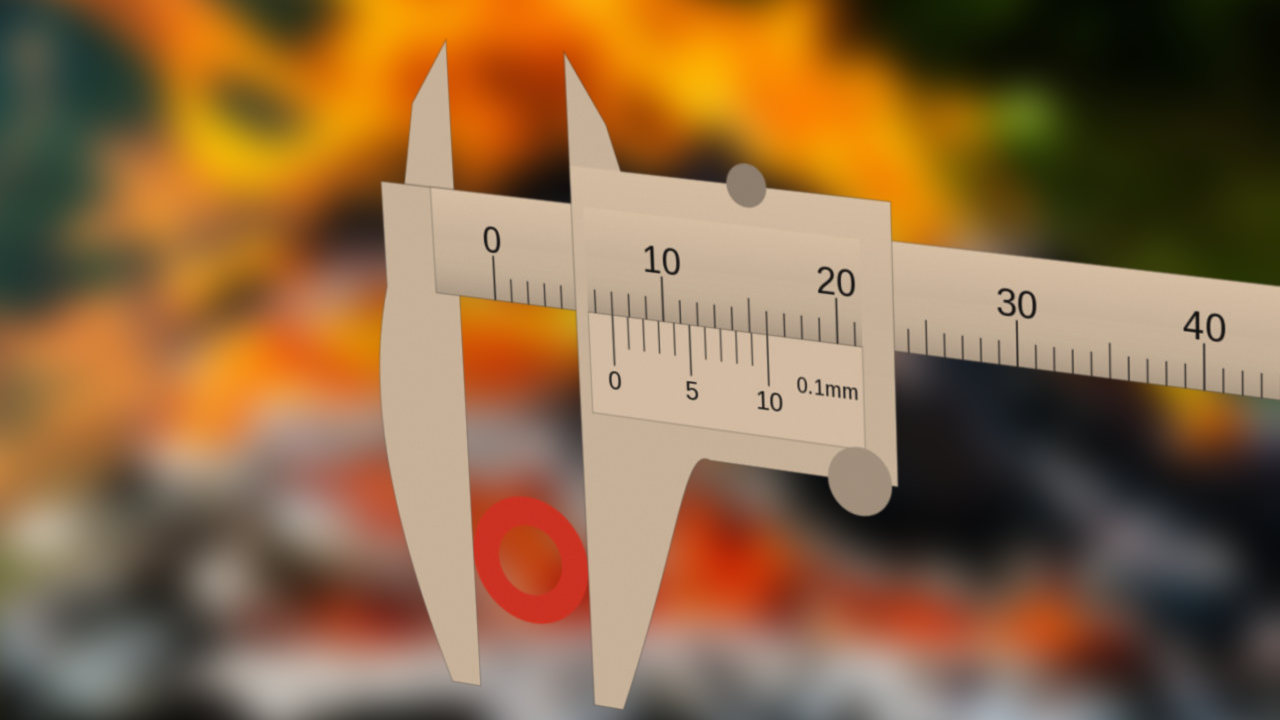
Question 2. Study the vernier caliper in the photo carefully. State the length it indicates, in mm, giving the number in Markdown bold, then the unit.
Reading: **7.0** mm
